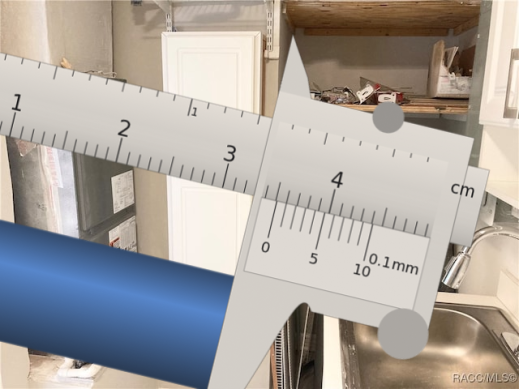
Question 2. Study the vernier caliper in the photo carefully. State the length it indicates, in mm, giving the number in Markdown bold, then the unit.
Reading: **35.1** mm
